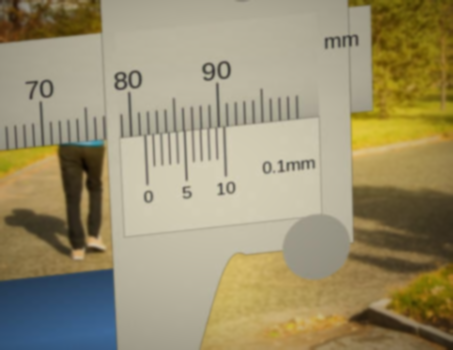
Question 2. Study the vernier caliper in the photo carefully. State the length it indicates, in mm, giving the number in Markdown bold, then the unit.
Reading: **81.6** mm
